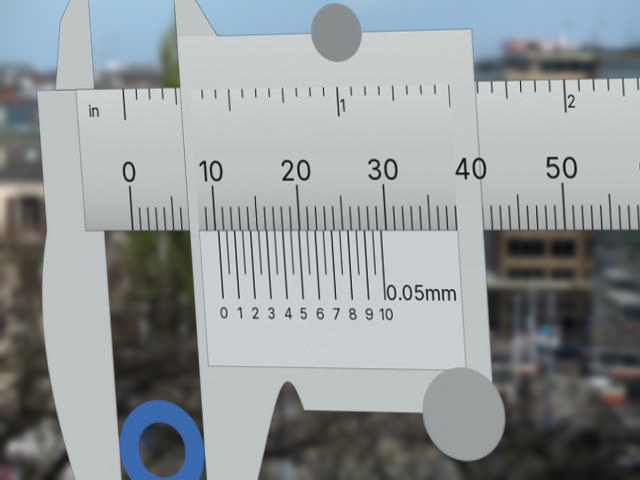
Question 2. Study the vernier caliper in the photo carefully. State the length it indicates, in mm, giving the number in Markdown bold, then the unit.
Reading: **10.4** mm
